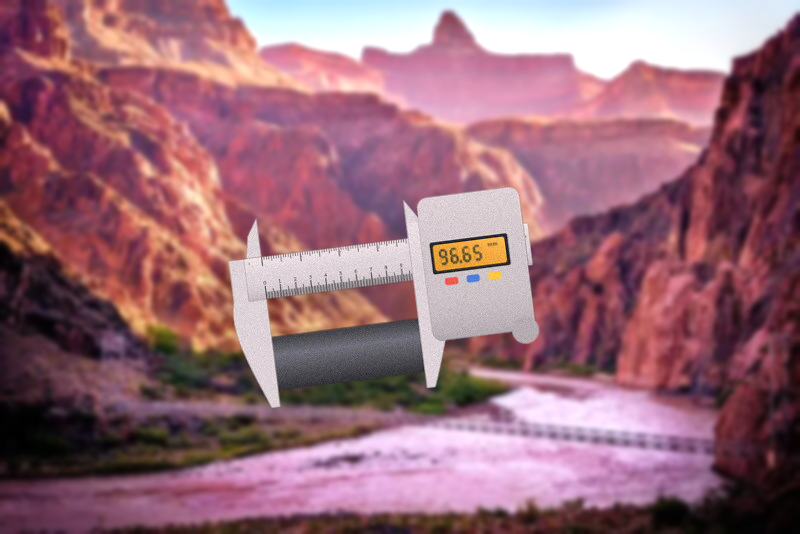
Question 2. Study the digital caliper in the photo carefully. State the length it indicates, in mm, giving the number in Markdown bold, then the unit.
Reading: **96.65** mm
